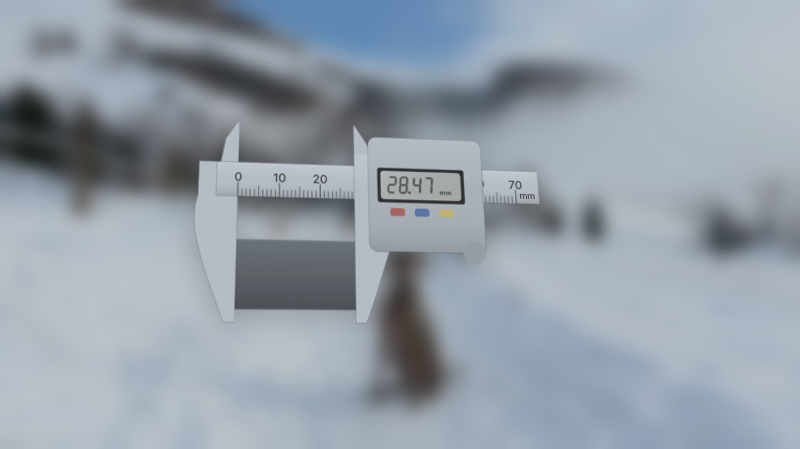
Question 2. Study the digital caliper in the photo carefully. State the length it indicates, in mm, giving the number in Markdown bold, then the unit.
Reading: **28.47** mm
